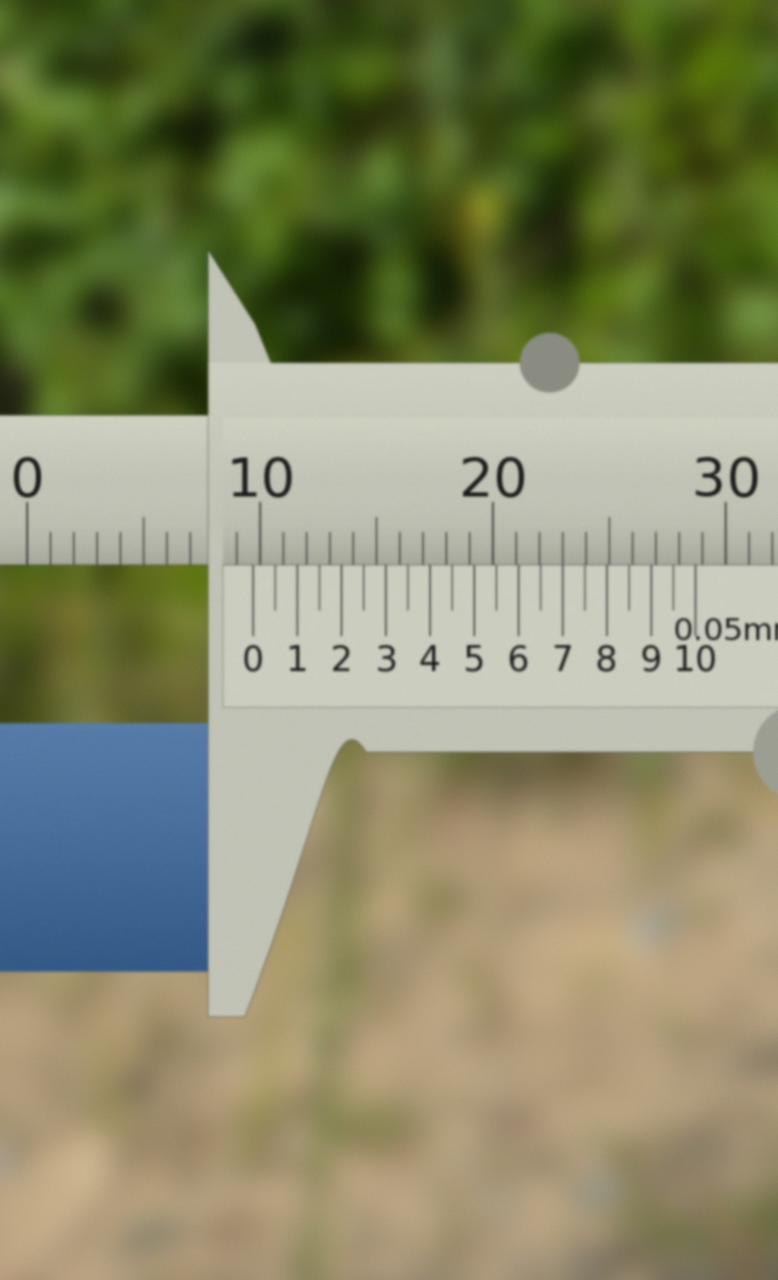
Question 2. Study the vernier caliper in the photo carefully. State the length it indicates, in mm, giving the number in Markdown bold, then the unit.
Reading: **9.7** mm
